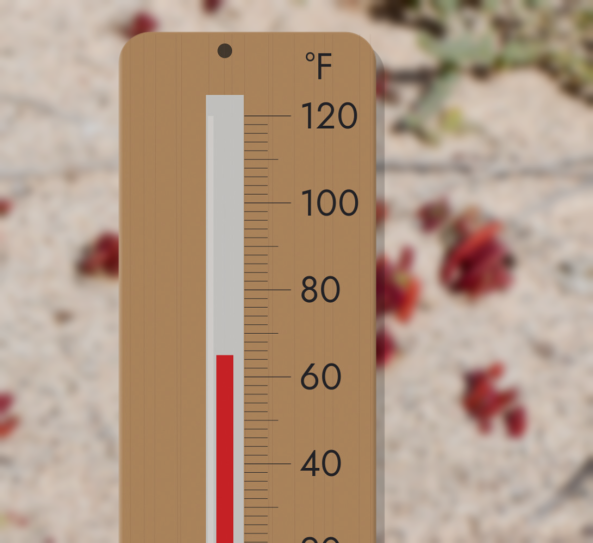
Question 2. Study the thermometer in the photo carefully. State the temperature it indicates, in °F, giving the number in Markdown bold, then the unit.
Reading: **65** °F
